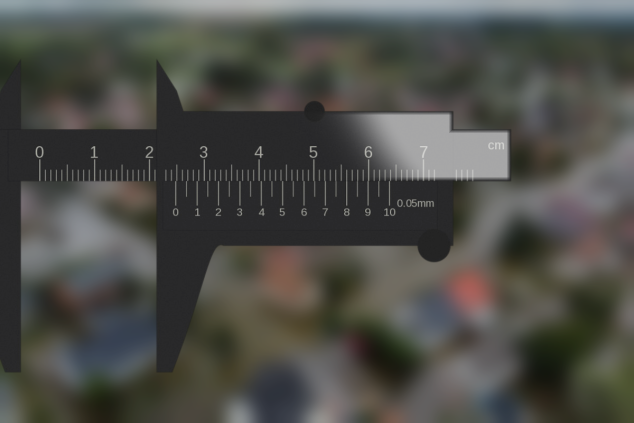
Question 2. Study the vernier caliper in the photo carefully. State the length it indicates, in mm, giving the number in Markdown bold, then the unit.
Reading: **24.8** mm
